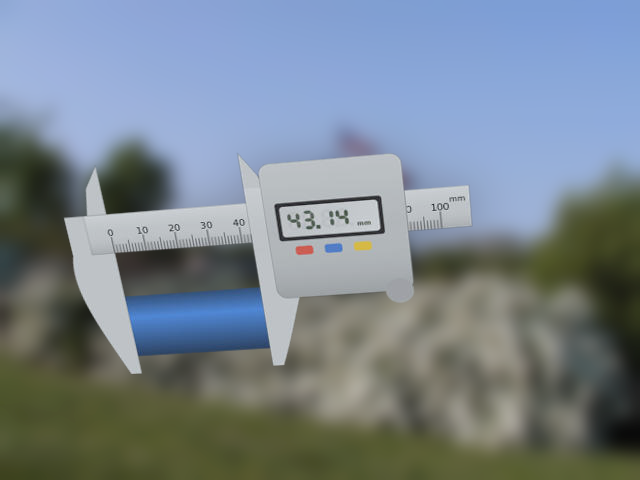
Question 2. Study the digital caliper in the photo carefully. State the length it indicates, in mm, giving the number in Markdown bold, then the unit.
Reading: **43.14** mm
